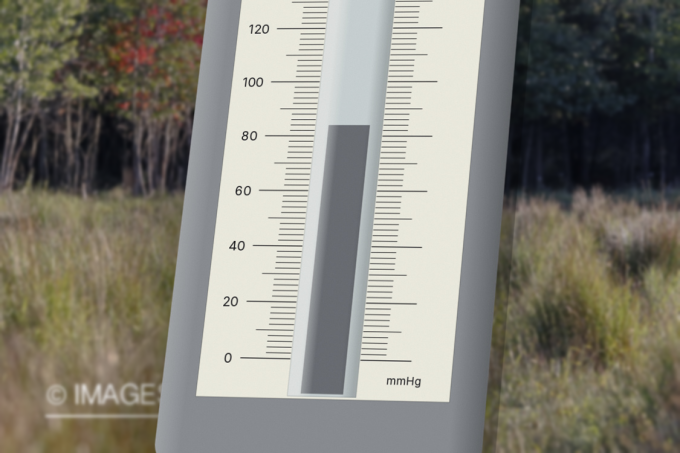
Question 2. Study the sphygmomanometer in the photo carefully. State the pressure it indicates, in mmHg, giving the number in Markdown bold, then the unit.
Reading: **84** mmHg
